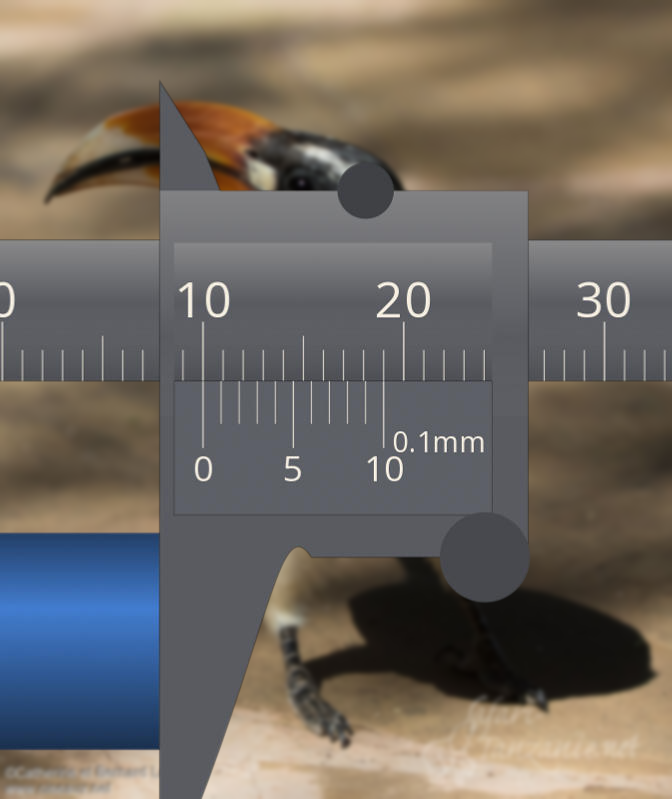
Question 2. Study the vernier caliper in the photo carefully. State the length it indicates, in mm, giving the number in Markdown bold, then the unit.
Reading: **10.0** mm
